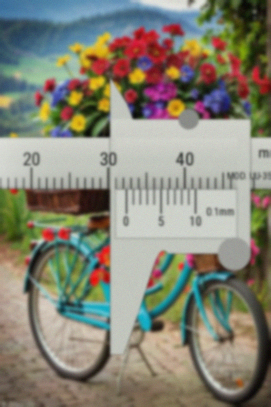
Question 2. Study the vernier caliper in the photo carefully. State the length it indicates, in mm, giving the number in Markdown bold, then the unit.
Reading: **32.4** mm
